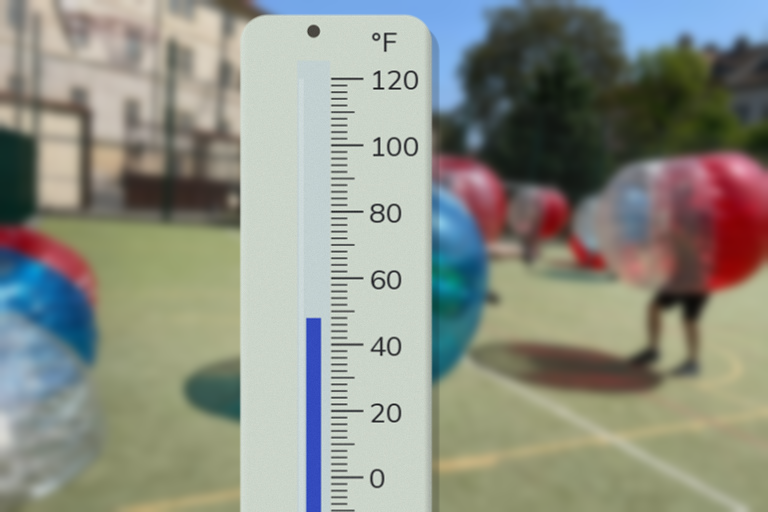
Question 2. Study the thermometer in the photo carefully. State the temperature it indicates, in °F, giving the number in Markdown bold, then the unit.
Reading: **48** °F
